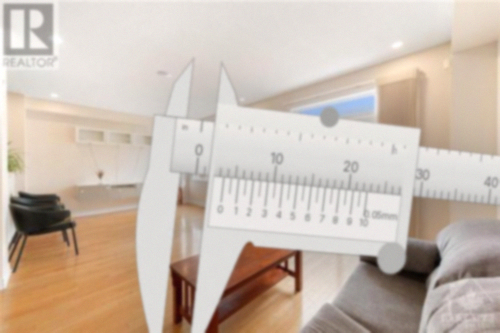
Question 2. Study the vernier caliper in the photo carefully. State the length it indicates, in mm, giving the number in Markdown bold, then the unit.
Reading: **3.5** mm
